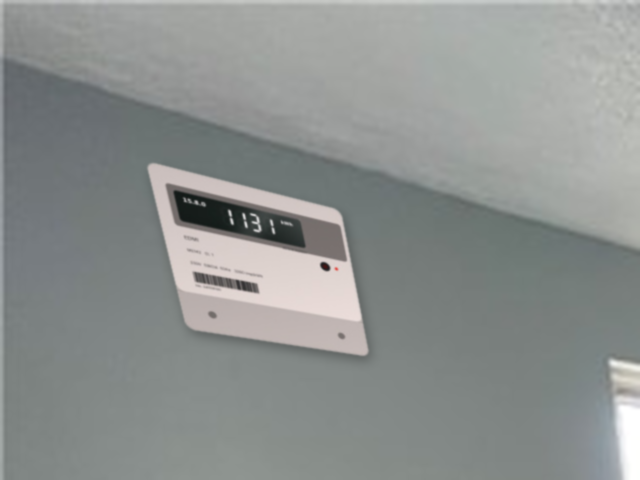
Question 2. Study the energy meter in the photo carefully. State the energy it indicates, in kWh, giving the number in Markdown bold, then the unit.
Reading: **1131** kWh
